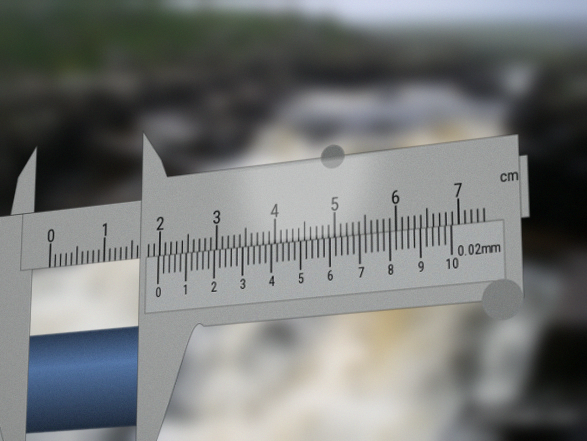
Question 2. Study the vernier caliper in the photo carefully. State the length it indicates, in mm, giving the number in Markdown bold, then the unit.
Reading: **19.8** mm
